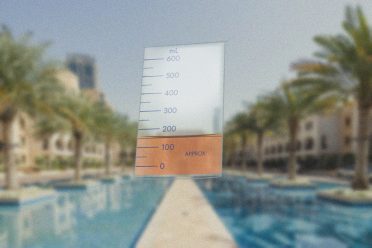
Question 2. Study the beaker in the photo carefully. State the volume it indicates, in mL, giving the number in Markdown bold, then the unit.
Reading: **150** mL
